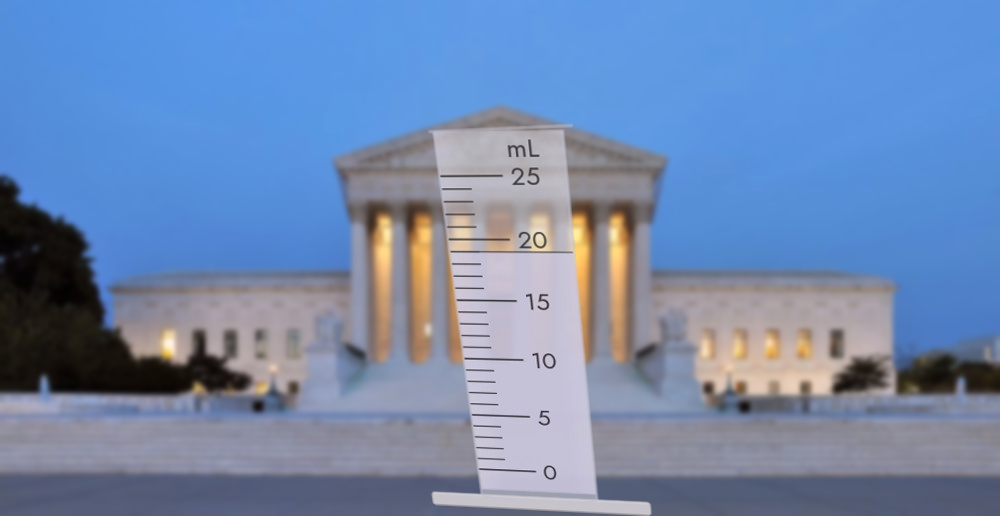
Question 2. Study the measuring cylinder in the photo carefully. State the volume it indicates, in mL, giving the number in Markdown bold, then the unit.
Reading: **19** mL
